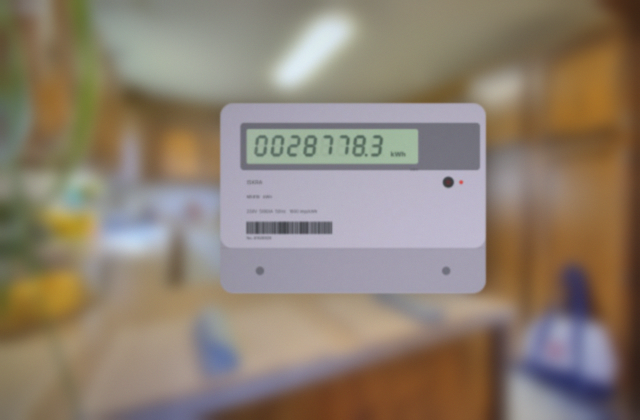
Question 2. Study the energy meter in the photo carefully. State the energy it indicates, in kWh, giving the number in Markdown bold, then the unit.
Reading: **28778.3** kWh
